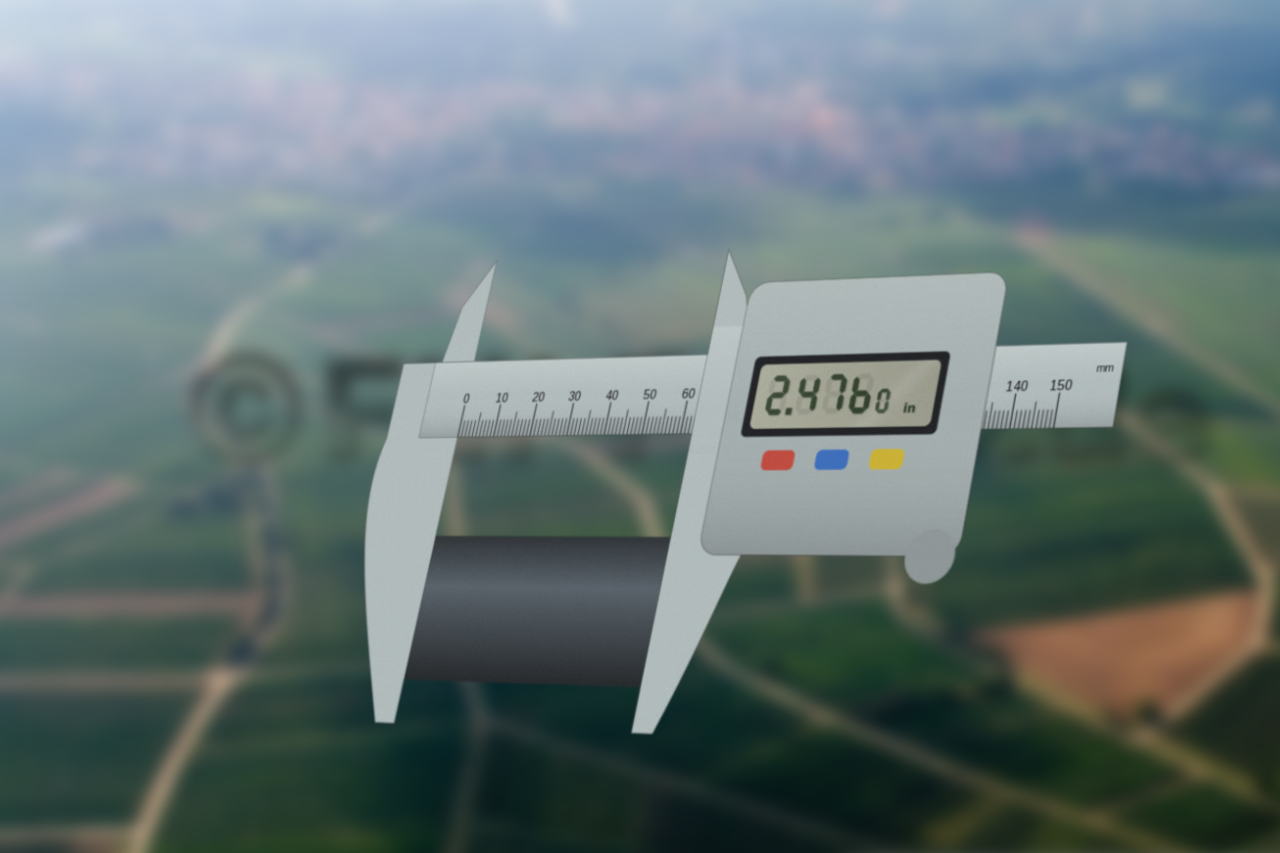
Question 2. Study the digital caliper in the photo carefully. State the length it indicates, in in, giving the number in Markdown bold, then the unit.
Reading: **2.4760** in
